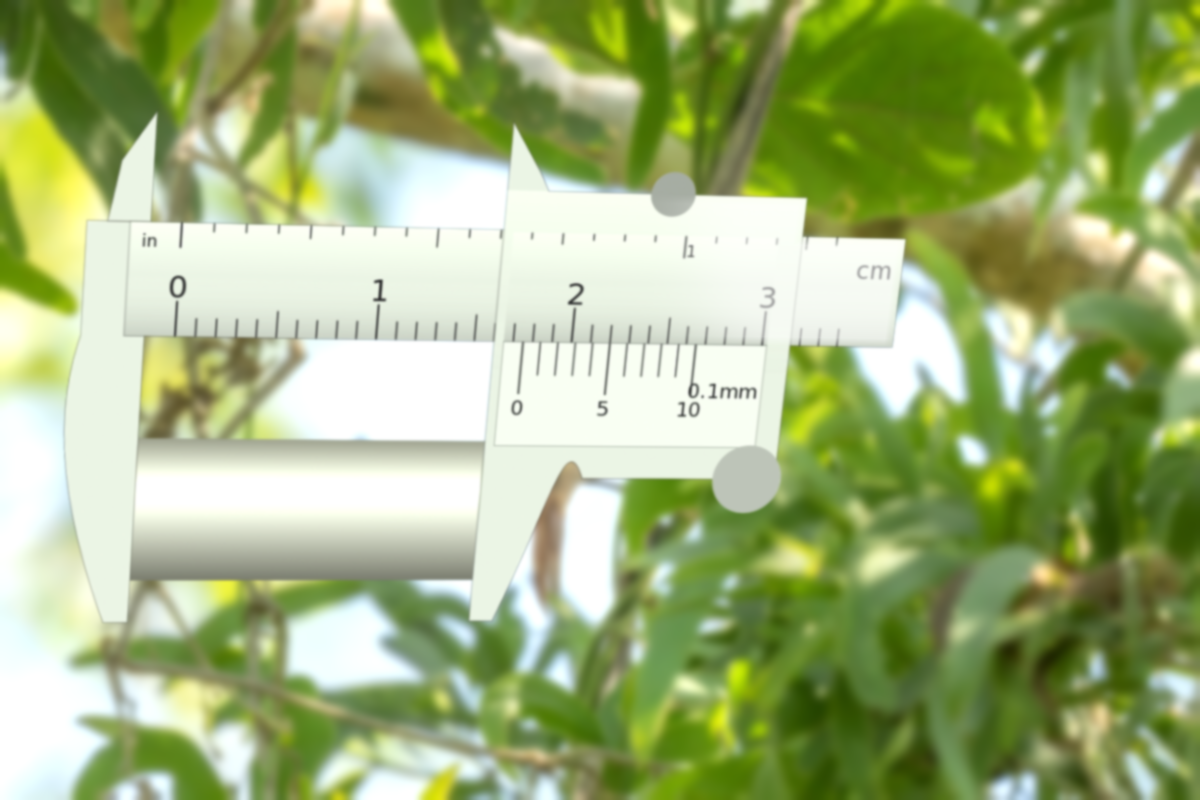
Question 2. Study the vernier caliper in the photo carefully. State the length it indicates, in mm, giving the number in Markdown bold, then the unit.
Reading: **17.5** mm
